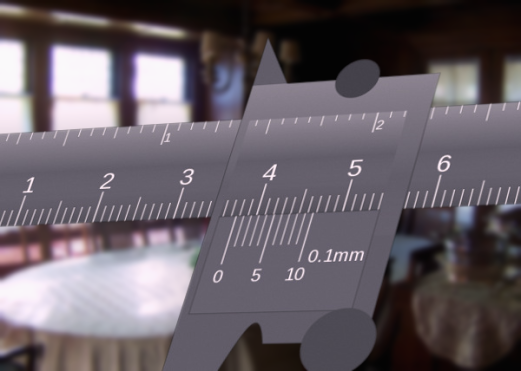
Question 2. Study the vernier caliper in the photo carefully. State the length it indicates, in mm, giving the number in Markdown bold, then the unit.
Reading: **37.6** mm
